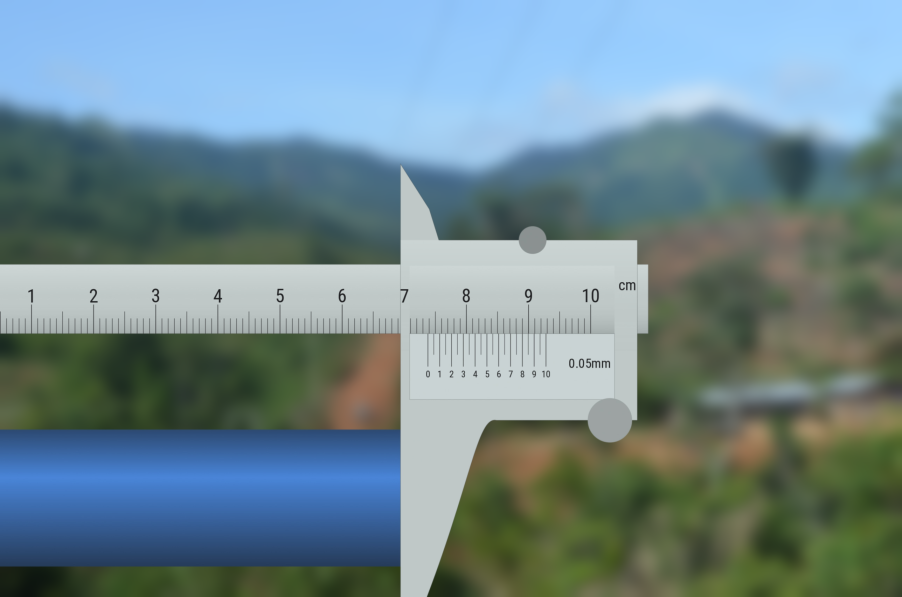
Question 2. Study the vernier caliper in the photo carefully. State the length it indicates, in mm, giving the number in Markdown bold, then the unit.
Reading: **73.8** mm
